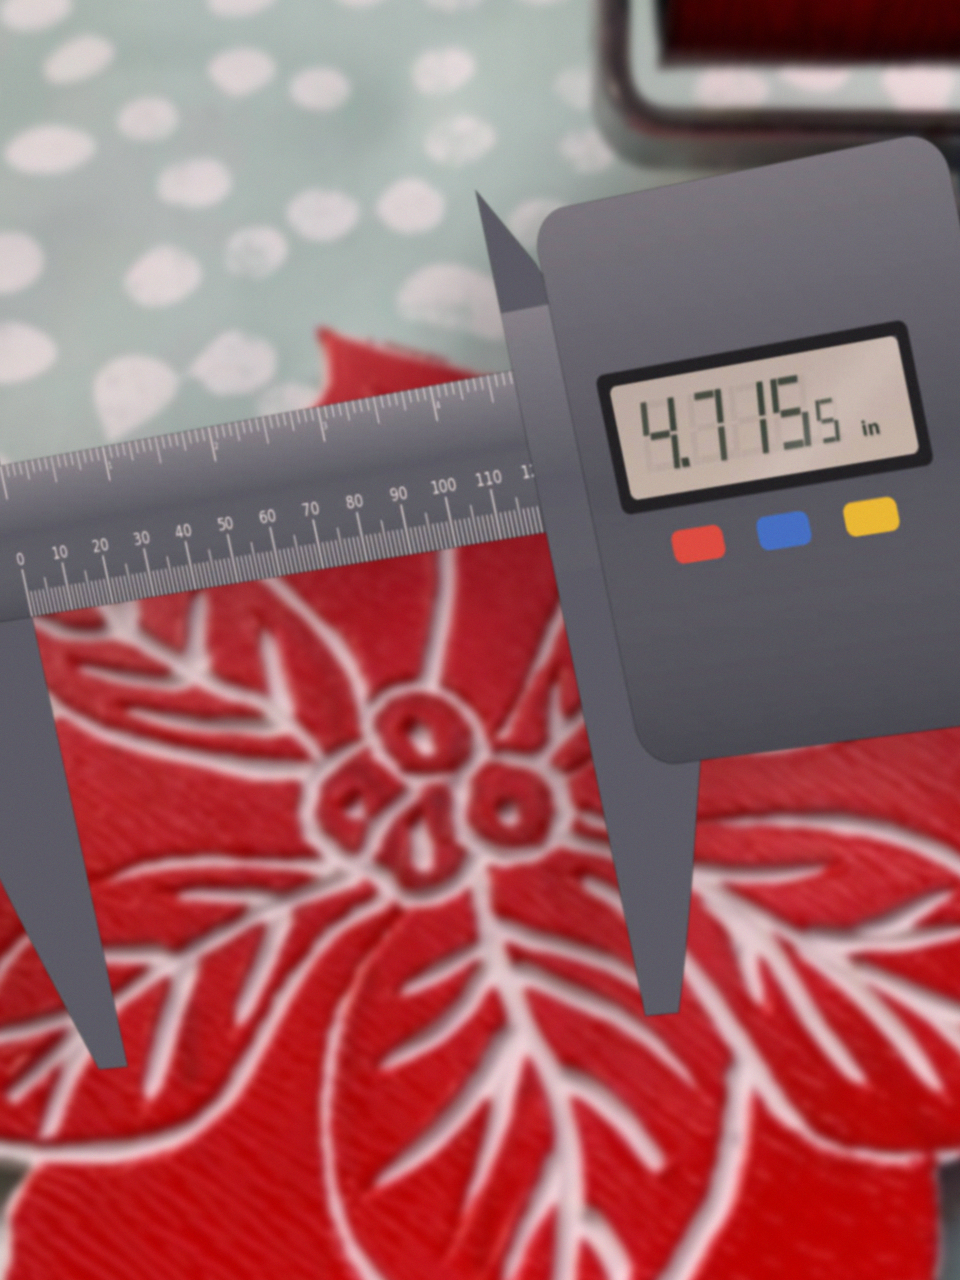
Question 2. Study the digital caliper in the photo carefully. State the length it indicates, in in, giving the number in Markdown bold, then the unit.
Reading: **4.7155** in
